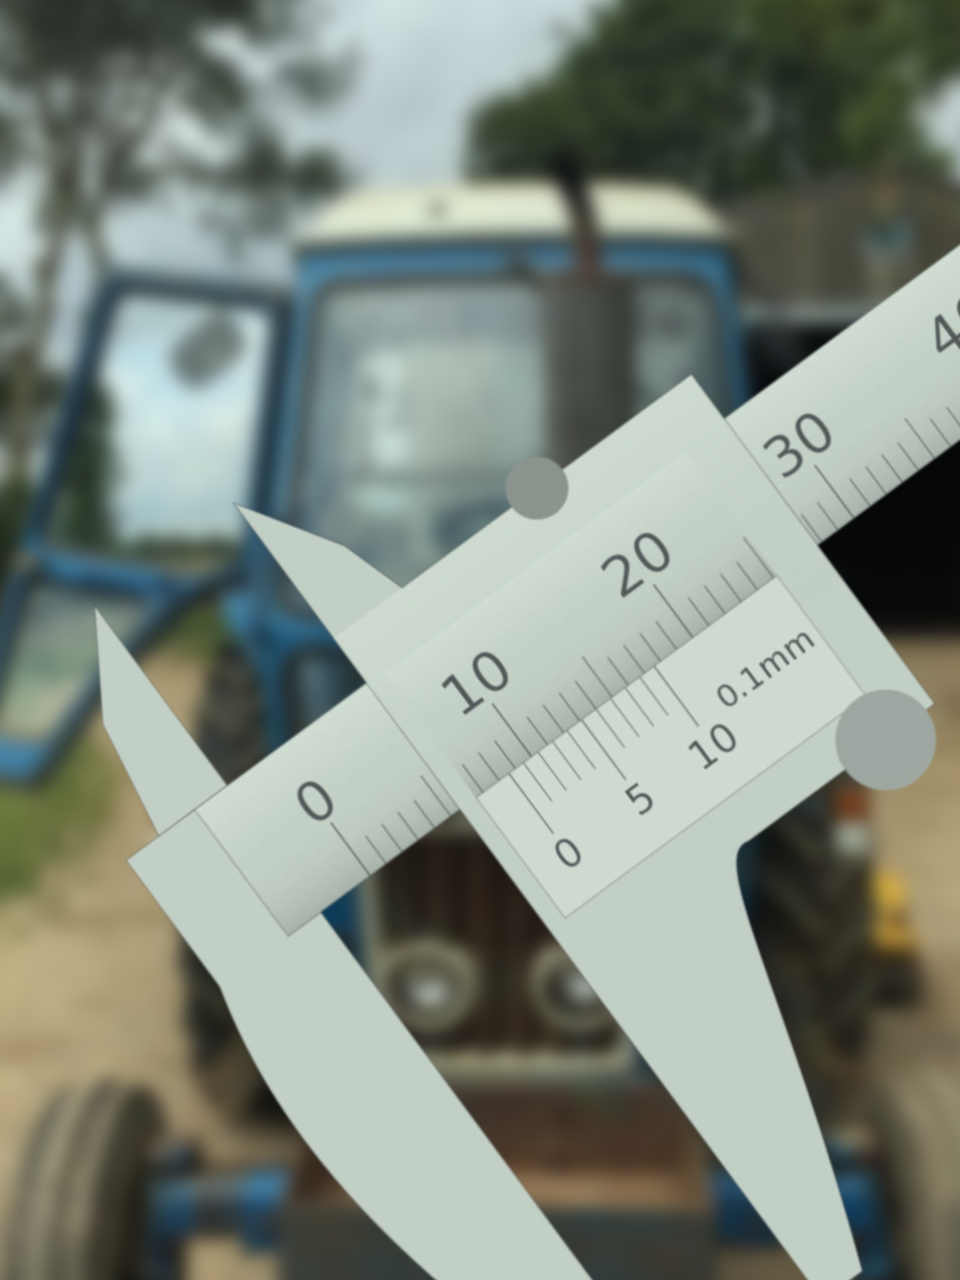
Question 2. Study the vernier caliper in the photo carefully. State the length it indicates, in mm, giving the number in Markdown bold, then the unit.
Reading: **8.6** mm
